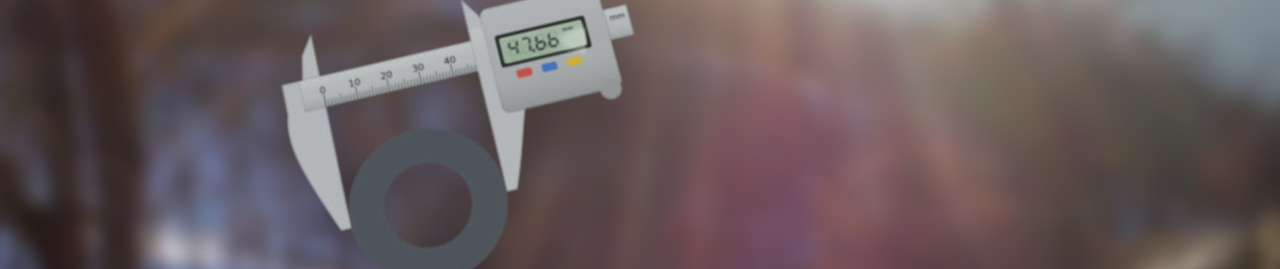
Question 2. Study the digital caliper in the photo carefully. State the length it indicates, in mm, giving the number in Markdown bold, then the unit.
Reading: **47.66** mm
